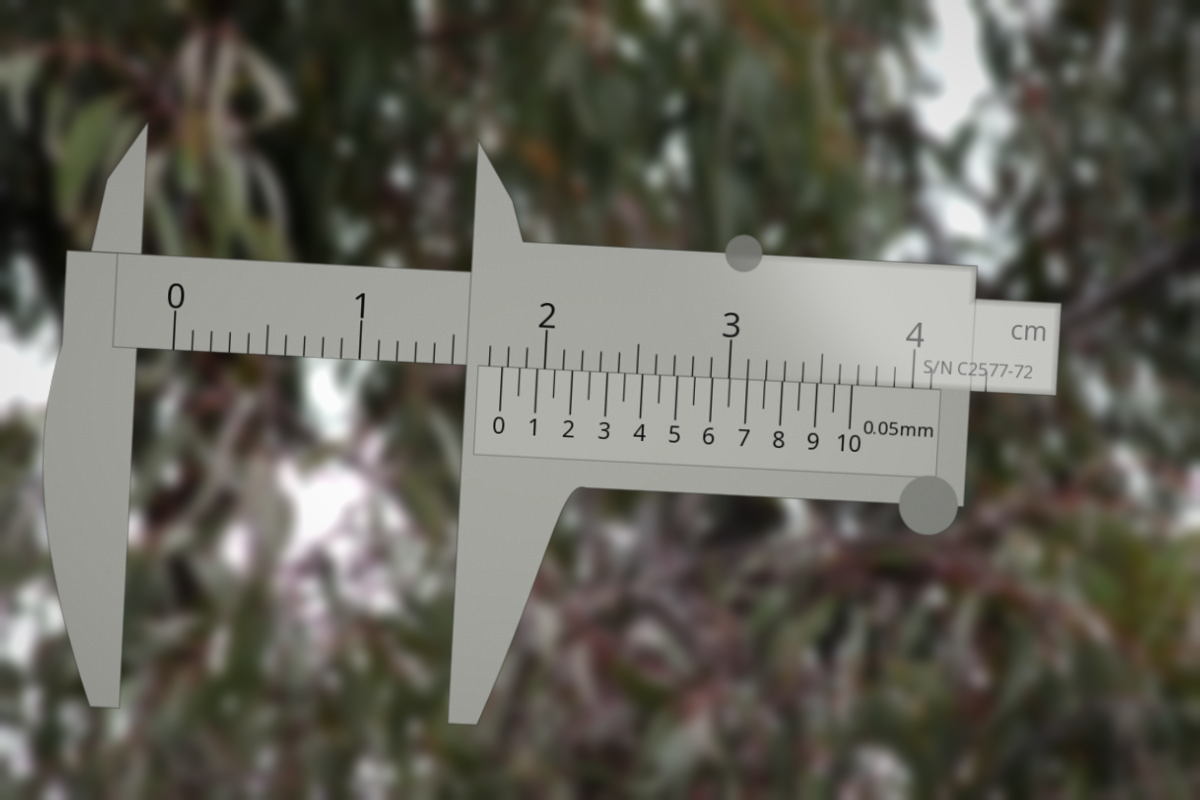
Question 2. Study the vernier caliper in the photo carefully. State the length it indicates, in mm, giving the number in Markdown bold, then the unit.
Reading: **17.7** mm
